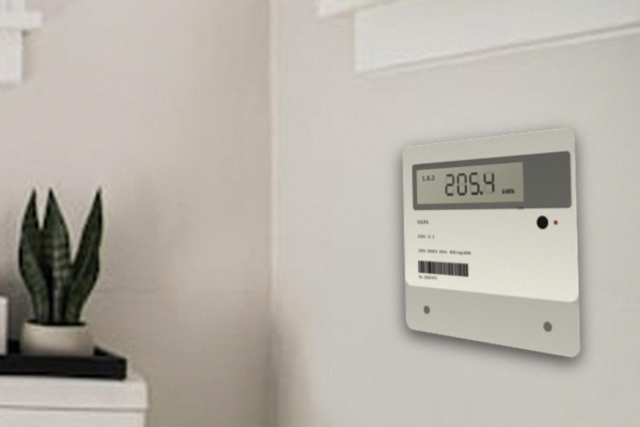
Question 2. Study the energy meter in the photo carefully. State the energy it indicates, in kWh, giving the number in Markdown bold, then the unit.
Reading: **205.4** kWh
